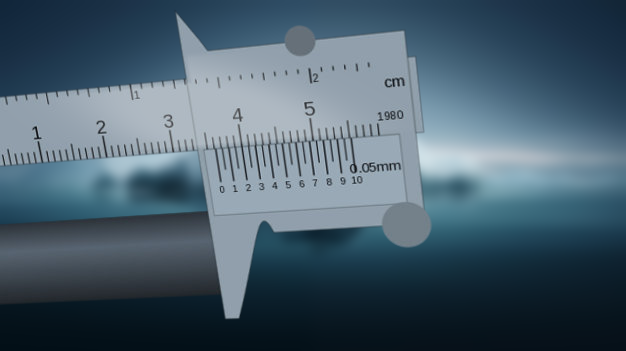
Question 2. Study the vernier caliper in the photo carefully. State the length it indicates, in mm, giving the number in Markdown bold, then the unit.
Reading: **36.2** mm
